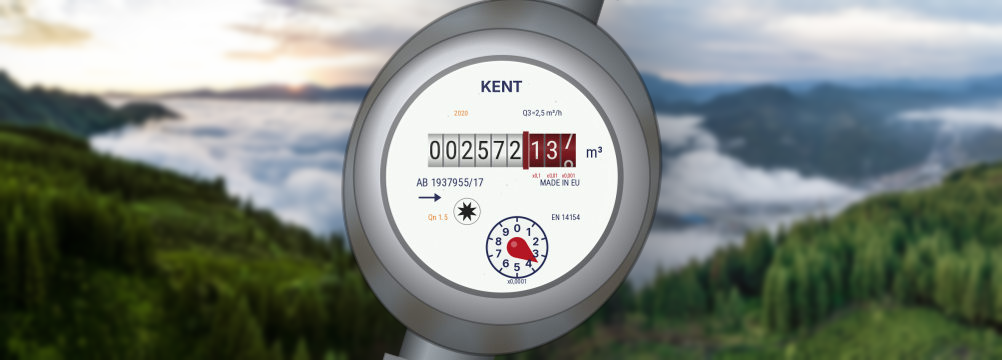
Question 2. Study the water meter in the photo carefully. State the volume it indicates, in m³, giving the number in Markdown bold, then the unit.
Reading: **2572.1373** m³
